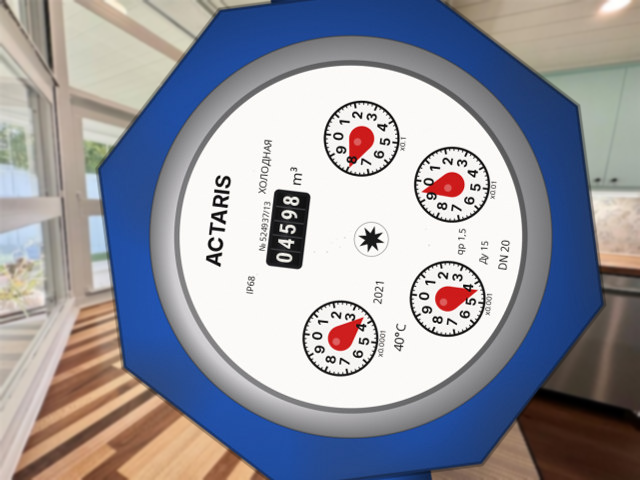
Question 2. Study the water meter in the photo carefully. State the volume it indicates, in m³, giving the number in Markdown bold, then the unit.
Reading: **4598.7943** m³
